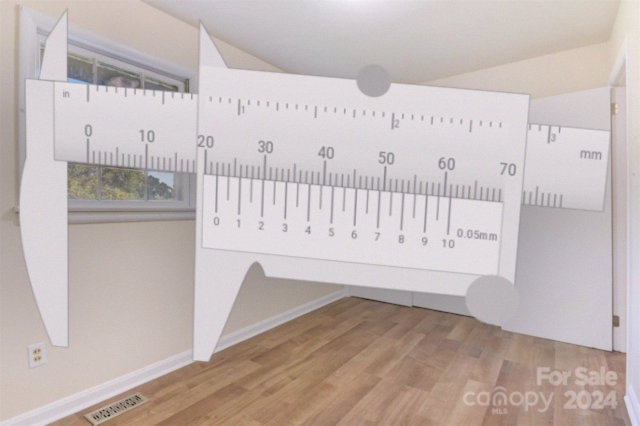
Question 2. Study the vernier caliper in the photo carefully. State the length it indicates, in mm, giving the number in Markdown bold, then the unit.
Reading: **22.0** mm
